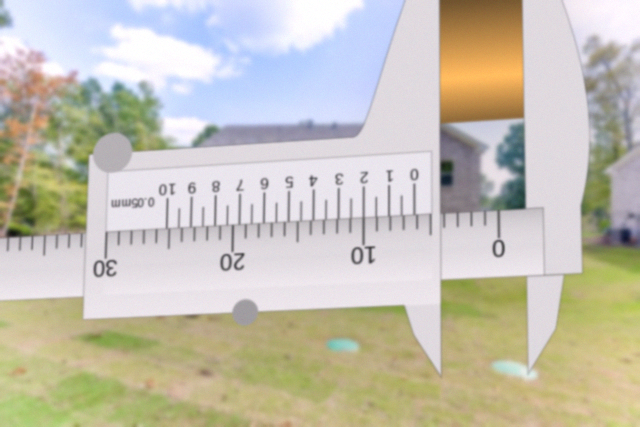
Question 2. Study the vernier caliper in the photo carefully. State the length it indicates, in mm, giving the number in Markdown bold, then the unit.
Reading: **6.2** mm
